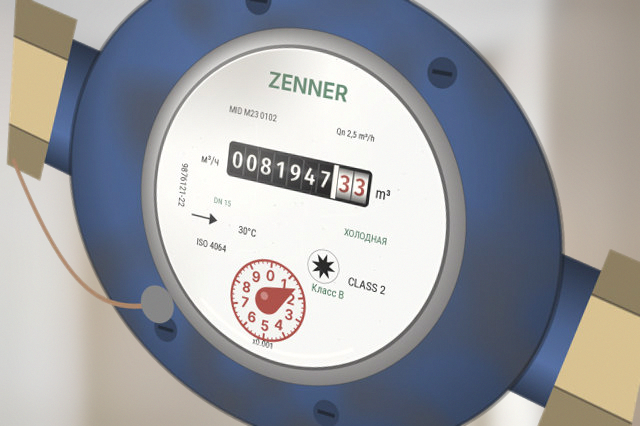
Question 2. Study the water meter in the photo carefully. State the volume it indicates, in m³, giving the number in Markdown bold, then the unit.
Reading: **81947.331** m³
